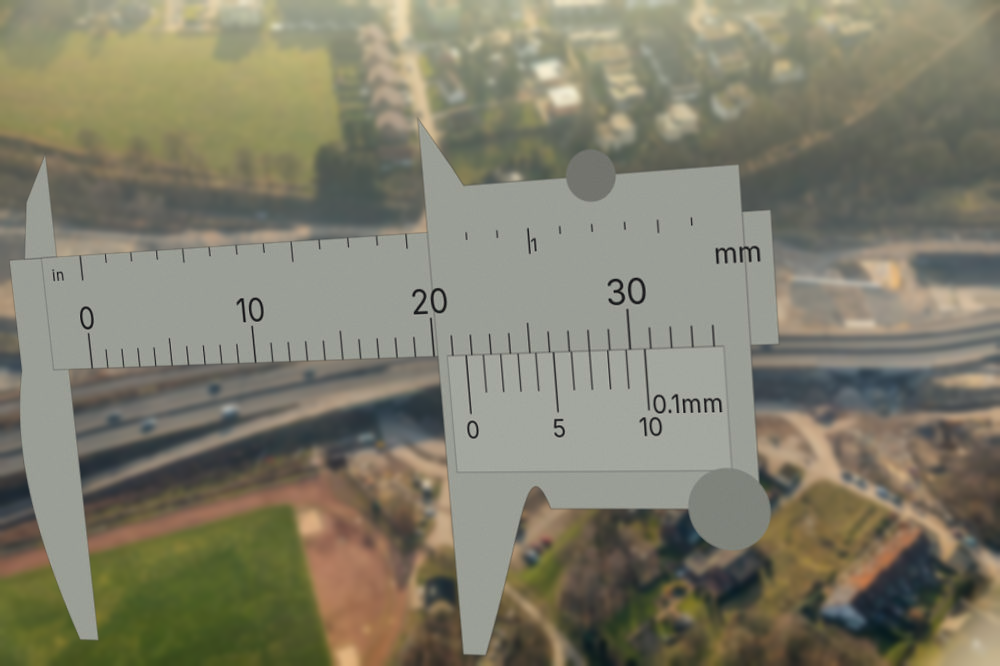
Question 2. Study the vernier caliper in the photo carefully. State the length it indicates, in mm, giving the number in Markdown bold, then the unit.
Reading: **21.7** mm
